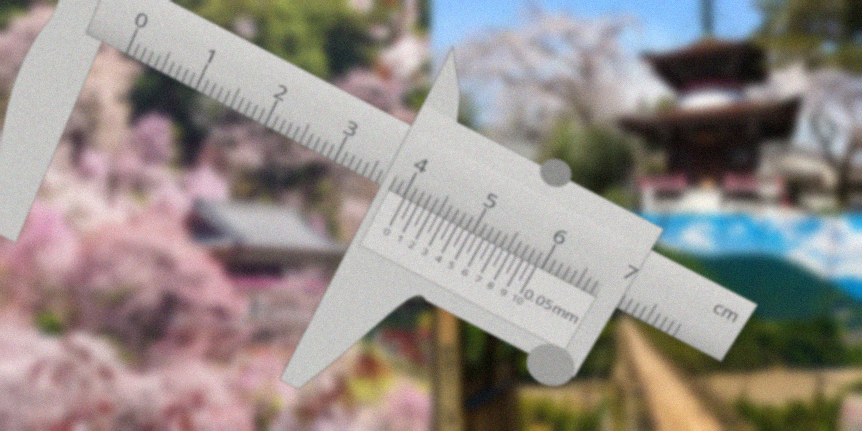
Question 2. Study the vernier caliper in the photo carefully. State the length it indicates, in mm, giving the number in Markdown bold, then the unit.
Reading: **40.2** mm
